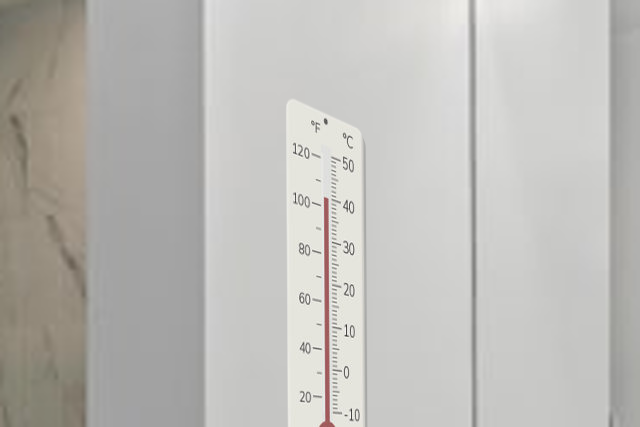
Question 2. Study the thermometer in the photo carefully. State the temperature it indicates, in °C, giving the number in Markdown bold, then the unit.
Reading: **40** °C
